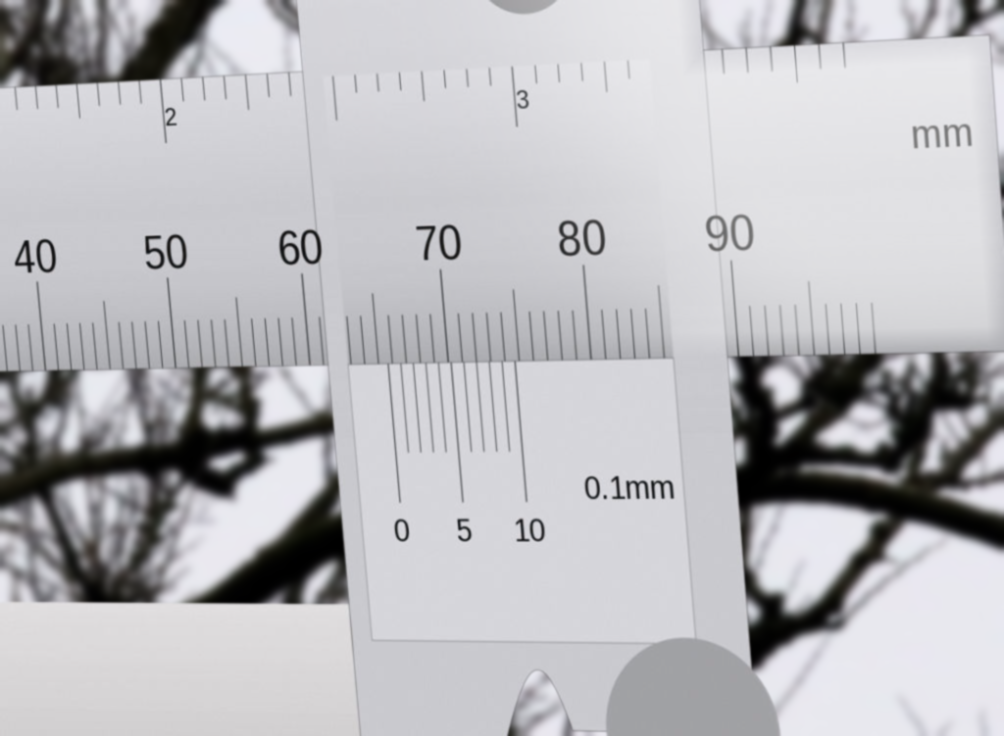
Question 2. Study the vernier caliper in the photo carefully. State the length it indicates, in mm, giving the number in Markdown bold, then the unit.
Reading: **65.7** mm
